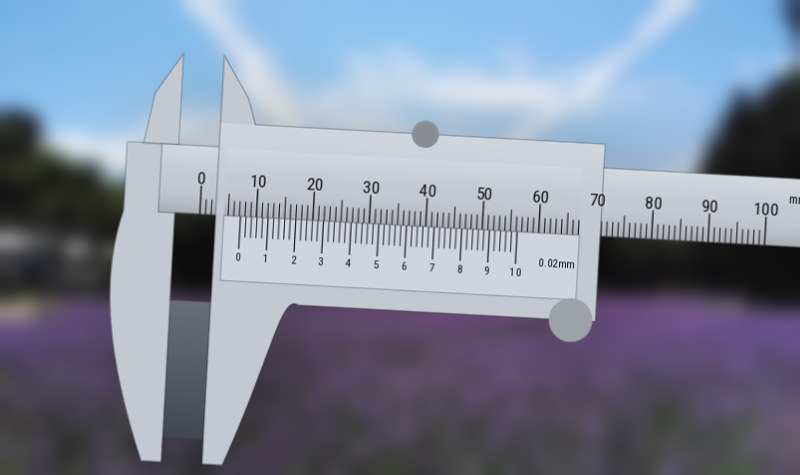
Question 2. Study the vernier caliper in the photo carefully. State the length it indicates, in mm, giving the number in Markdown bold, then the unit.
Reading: **7.2** mm
